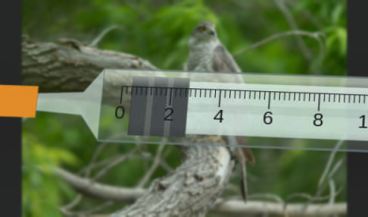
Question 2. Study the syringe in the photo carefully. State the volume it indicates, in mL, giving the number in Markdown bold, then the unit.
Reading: **0.4** mL
